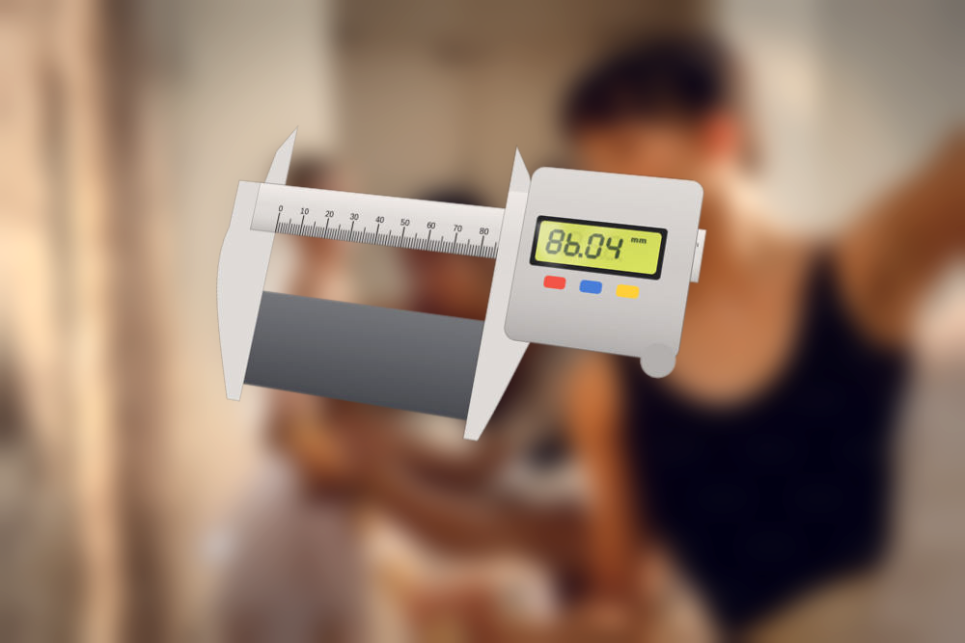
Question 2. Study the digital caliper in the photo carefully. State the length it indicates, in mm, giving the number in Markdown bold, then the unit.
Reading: **86.04** mm
